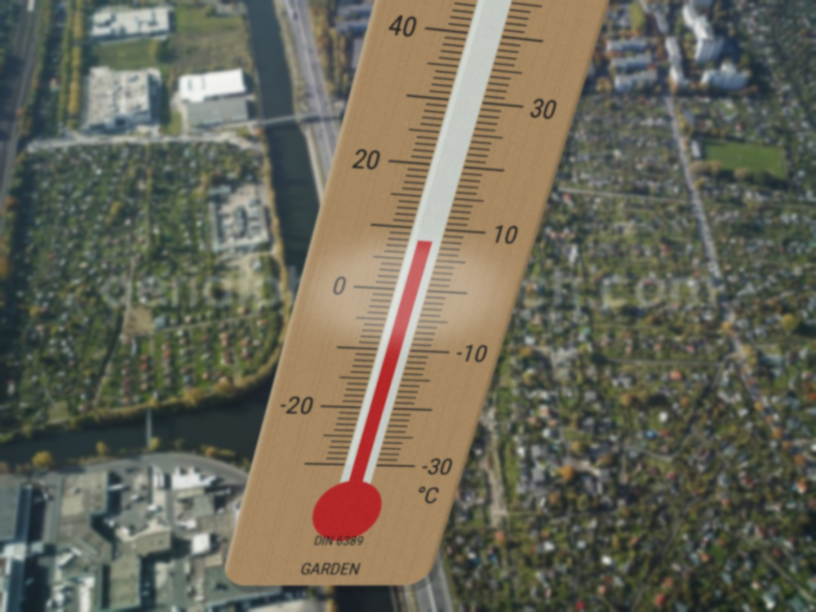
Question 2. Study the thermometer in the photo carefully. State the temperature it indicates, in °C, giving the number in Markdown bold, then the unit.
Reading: **8** °C
